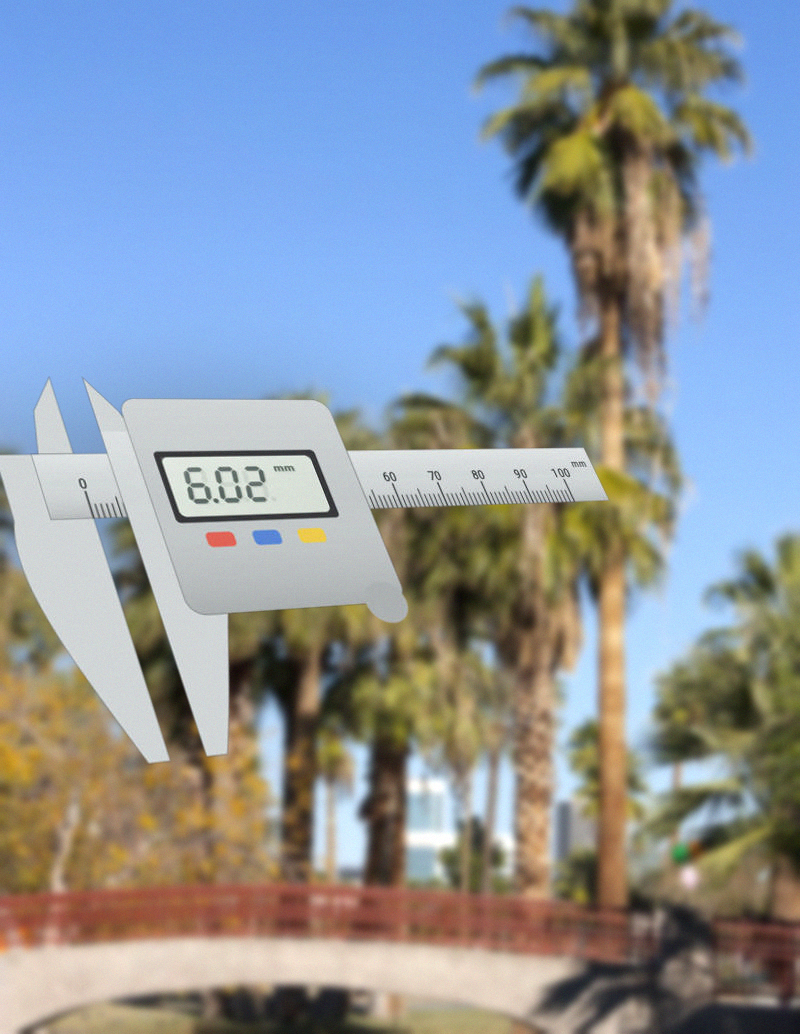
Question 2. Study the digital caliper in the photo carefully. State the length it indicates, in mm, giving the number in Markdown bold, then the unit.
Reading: **6.02** mm
